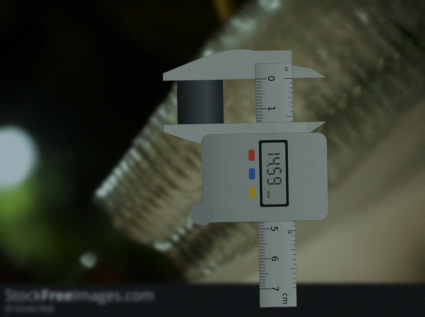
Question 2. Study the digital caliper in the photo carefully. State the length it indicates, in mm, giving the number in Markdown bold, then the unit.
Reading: **14.59** mm
